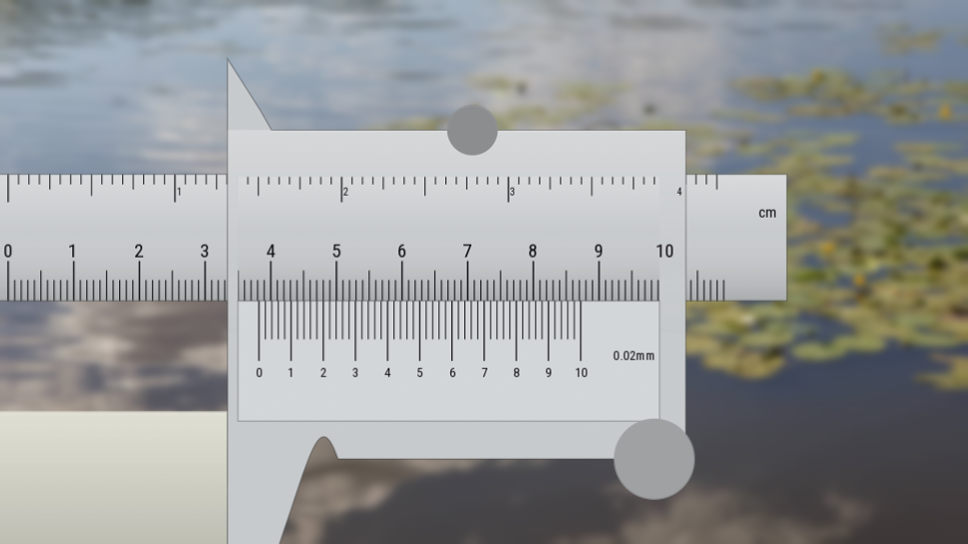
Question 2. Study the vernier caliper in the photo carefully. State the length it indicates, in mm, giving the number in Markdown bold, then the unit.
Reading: **38.2** mm
